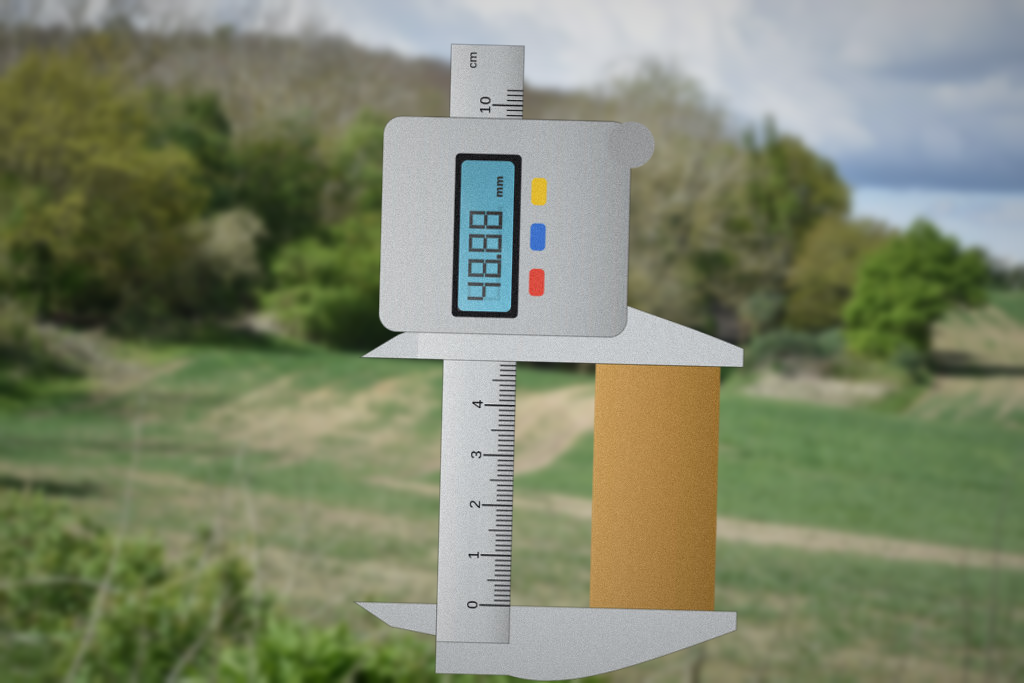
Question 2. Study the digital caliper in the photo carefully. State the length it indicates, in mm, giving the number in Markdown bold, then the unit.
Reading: **48.88** mm
